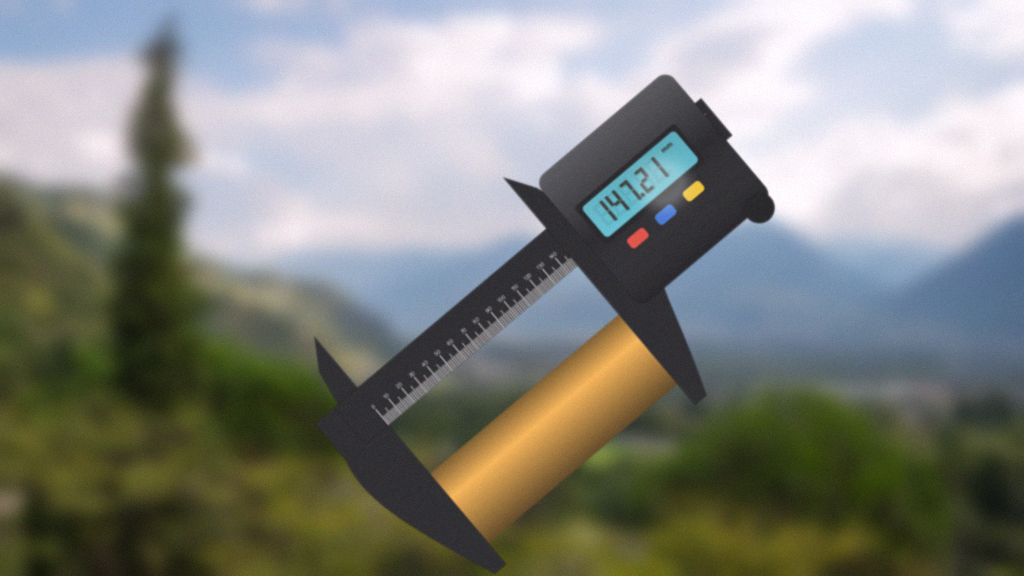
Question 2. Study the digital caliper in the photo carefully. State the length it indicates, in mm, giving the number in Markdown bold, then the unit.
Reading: **147.21** mm
